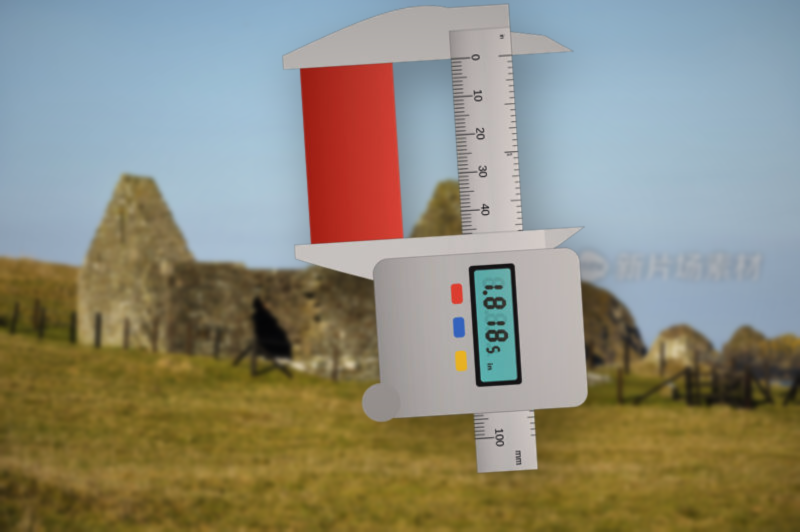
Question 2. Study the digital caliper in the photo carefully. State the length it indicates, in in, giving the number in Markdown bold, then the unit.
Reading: **1.8185** in
